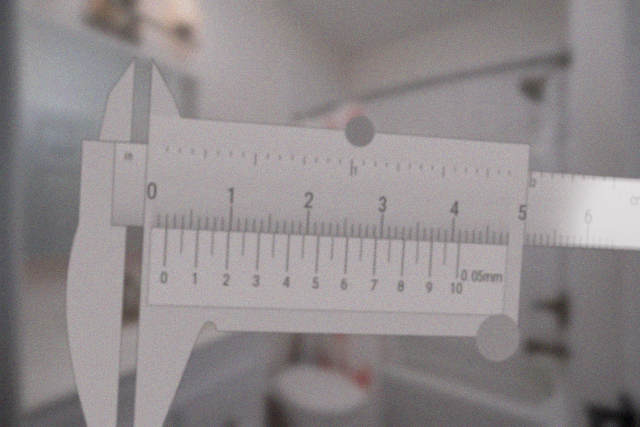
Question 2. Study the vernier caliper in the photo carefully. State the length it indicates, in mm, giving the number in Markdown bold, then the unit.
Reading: **2.0** mm
